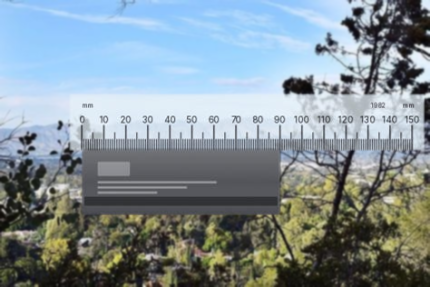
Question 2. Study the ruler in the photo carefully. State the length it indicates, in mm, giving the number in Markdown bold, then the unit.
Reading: **90** mm
